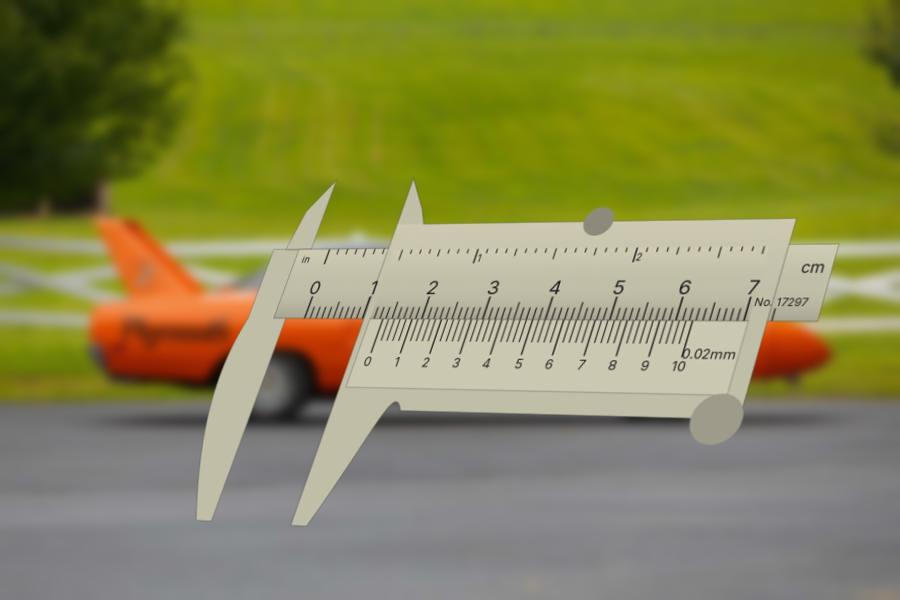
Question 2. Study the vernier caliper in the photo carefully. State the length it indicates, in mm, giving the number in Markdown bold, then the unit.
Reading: **13.5** mm
